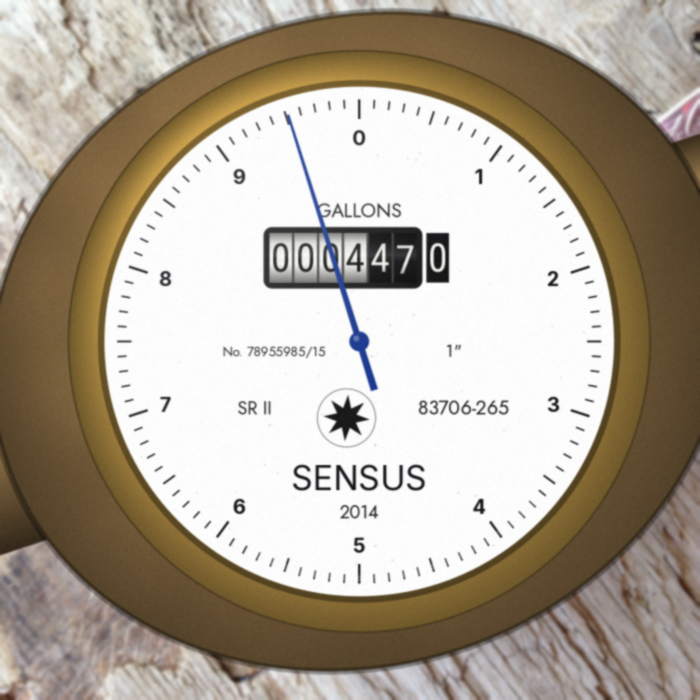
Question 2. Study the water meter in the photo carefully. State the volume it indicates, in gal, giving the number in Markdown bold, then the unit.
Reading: **4469.5** gal
